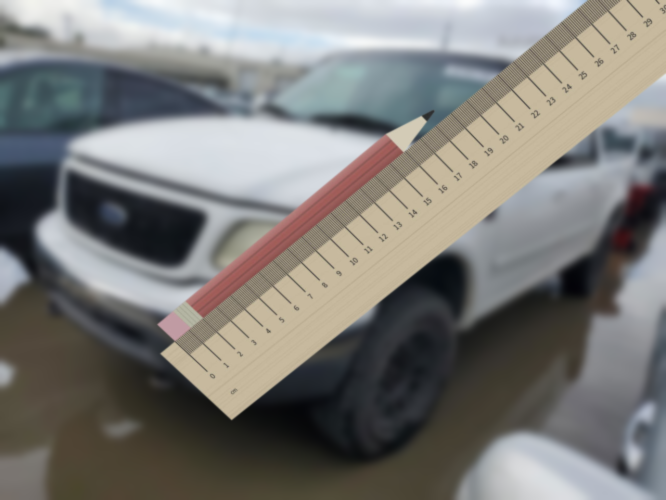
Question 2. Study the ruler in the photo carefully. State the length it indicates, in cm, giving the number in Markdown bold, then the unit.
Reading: **18.5** cm
